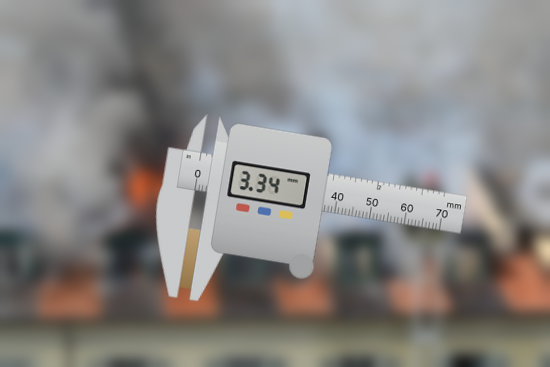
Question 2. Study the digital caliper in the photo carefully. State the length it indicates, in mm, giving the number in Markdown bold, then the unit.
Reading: **3.34** mm
